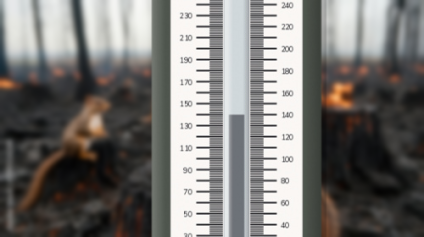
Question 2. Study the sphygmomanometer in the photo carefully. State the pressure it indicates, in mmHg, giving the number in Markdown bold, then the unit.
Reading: **140** mmHg
